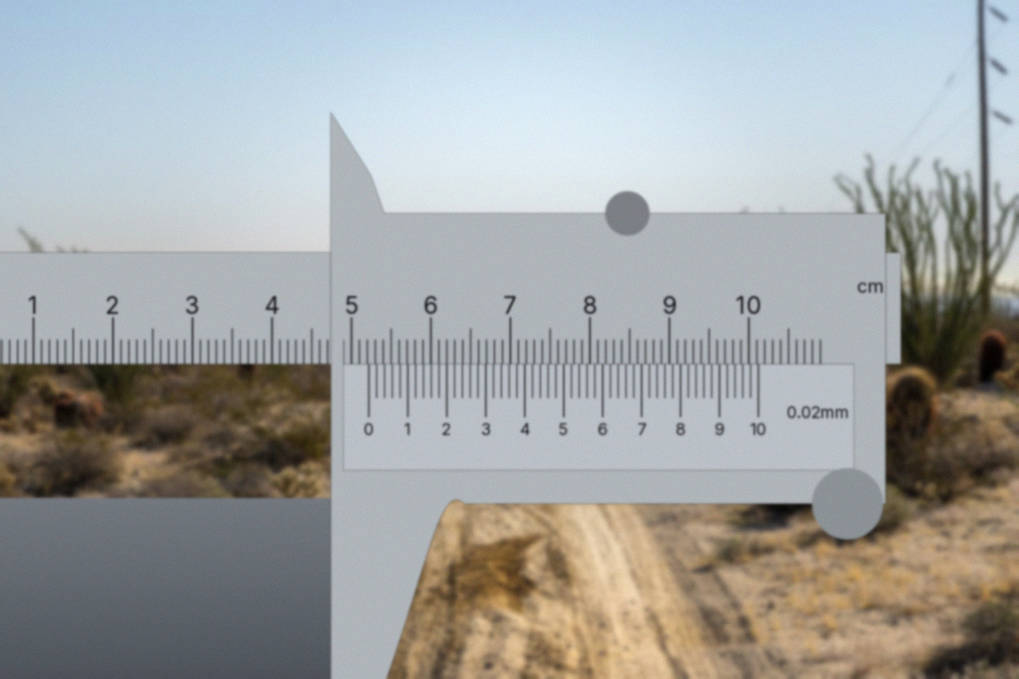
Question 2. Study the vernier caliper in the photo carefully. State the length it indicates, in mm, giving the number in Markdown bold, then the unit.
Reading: **52.2** mm
